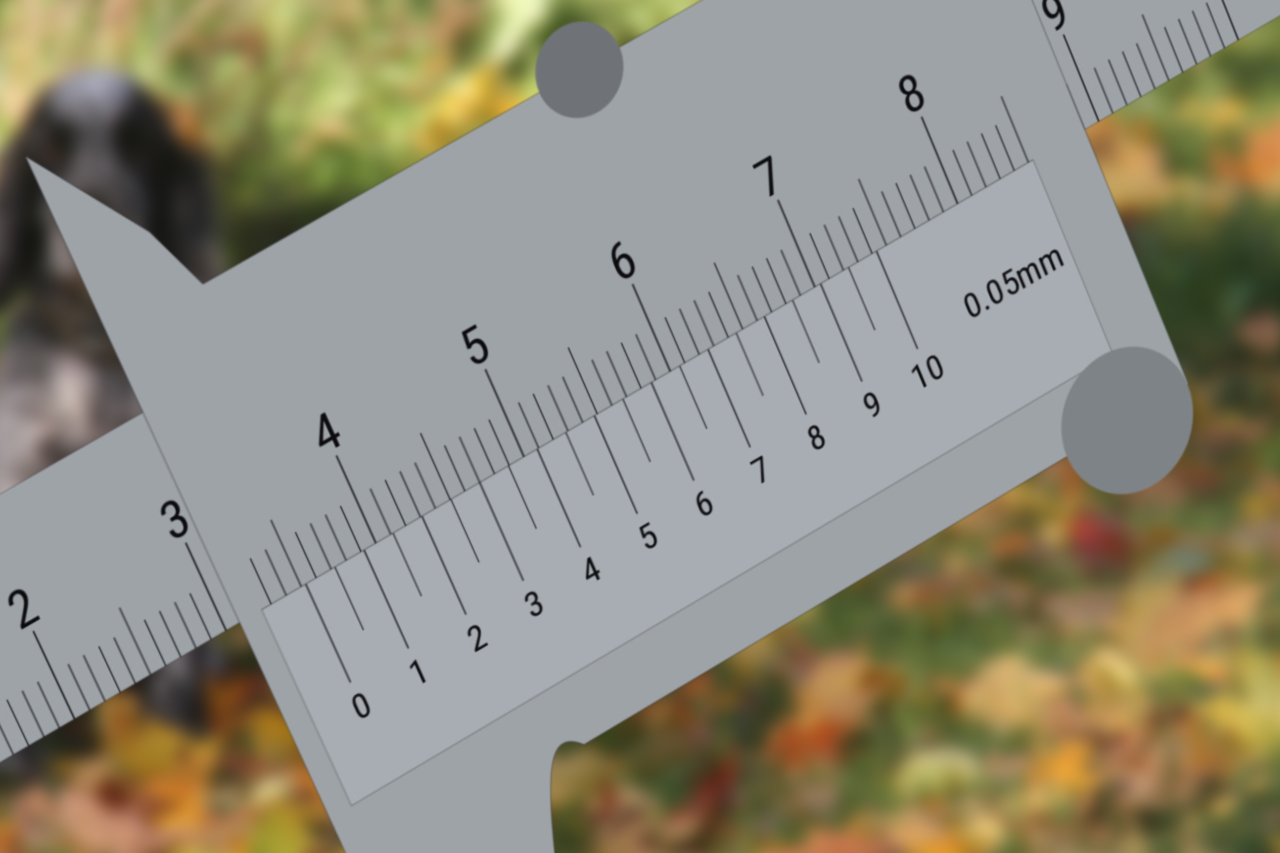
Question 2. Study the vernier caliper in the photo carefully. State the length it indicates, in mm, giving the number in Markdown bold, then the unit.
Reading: **35.3** mm
